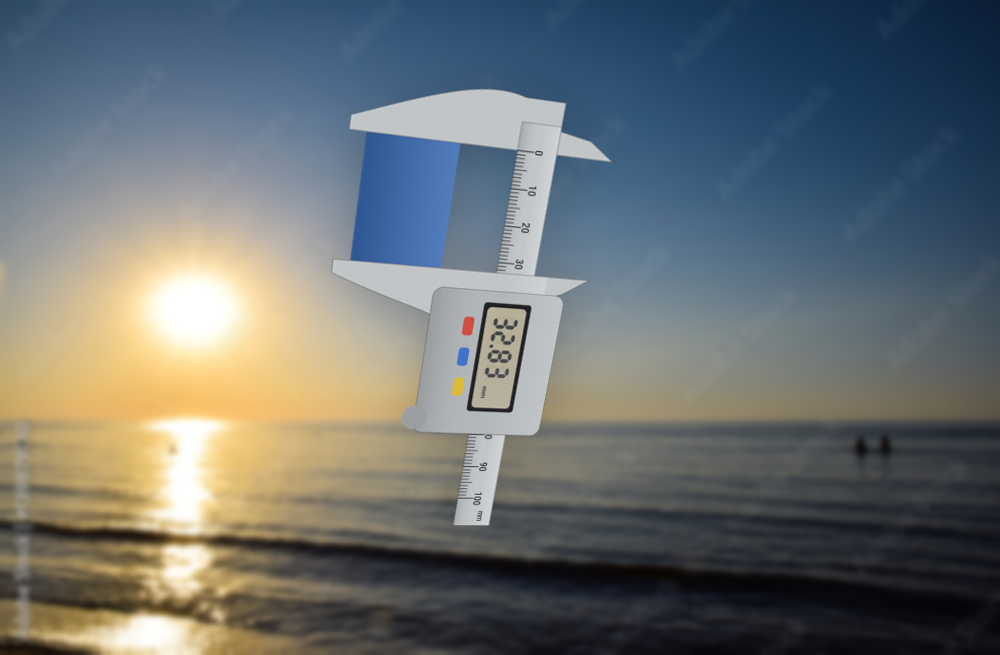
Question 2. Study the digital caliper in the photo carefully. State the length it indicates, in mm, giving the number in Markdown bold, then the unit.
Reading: **32.83** mm
